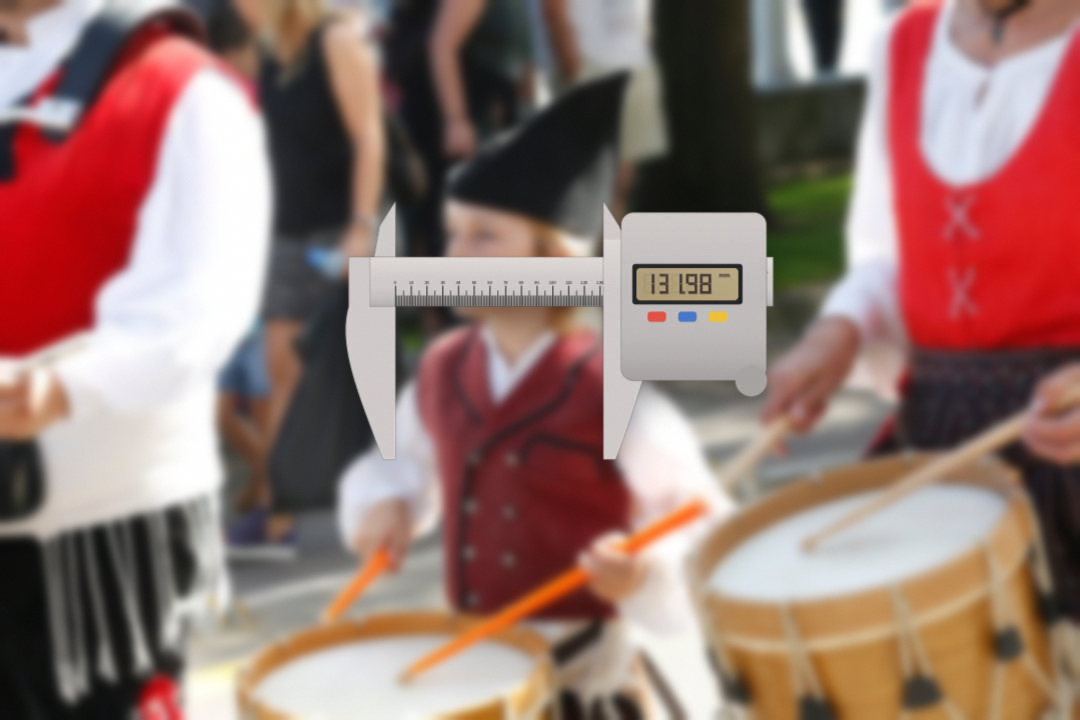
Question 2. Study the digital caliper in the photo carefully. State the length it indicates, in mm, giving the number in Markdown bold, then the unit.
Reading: **131.98** mm
